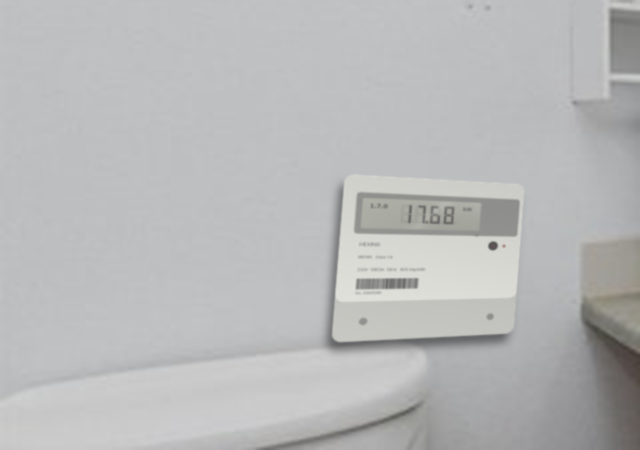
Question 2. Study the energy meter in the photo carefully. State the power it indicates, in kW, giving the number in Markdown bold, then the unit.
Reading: **17.68** kW
